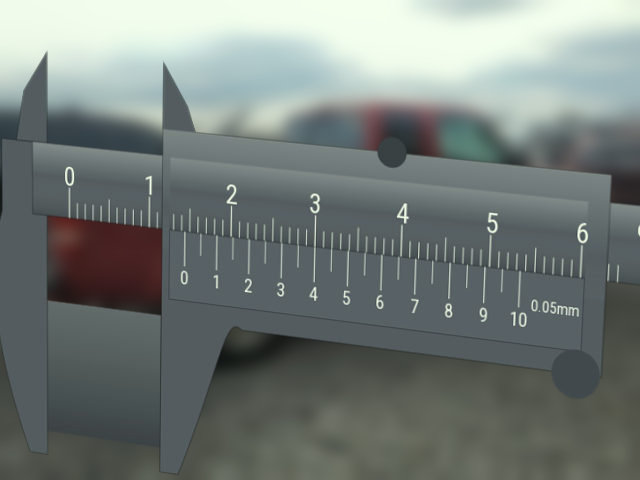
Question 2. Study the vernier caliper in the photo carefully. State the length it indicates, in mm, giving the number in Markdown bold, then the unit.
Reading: **14.4** mm
